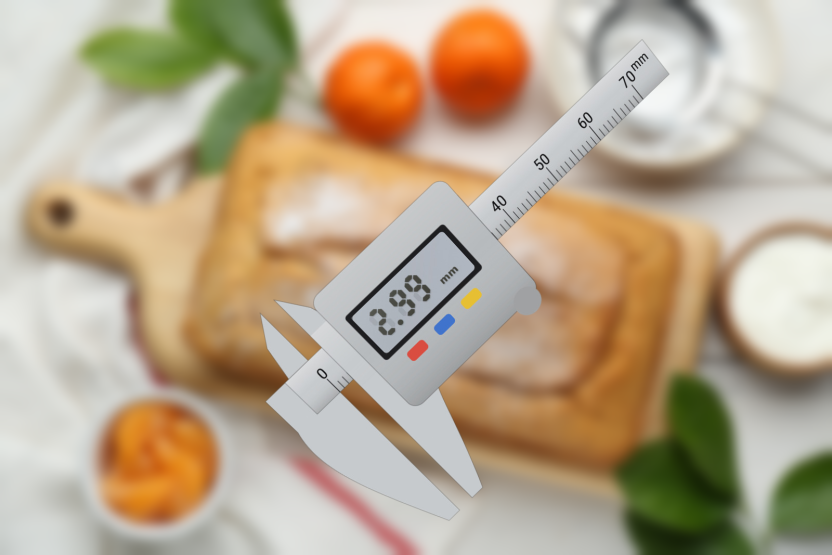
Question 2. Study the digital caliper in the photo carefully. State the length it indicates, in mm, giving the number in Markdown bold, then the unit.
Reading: **2.99** mm
